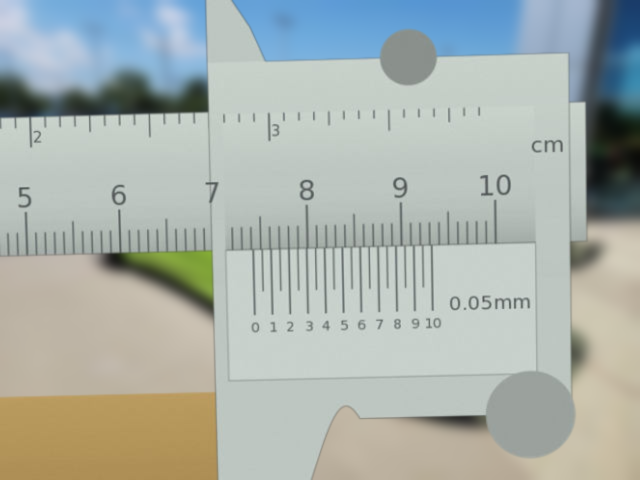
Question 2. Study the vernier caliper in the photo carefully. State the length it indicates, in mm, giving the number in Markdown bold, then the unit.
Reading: **74.2** mm
